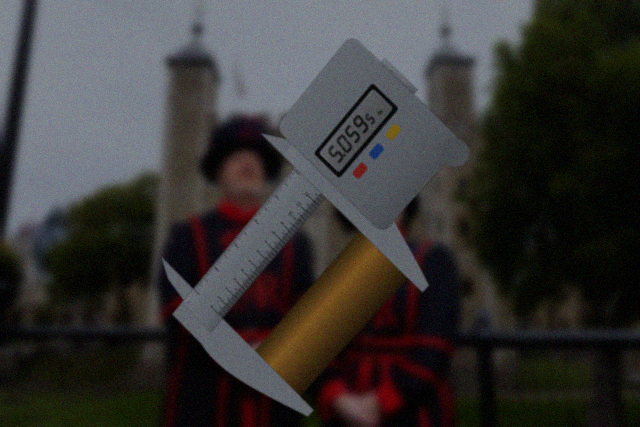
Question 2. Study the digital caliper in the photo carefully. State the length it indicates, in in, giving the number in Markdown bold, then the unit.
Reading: **5.0595** in
